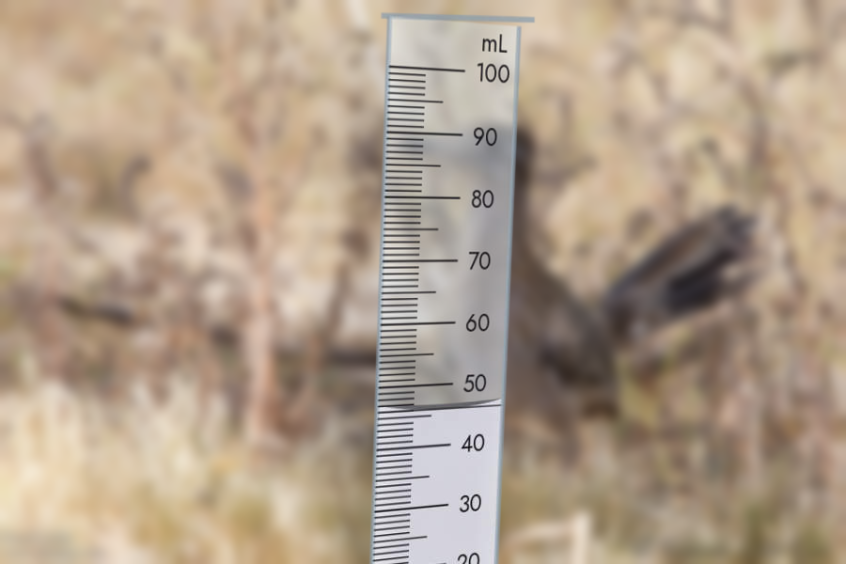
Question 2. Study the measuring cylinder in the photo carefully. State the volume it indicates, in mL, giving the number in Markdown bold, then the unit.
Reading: **46** mL
